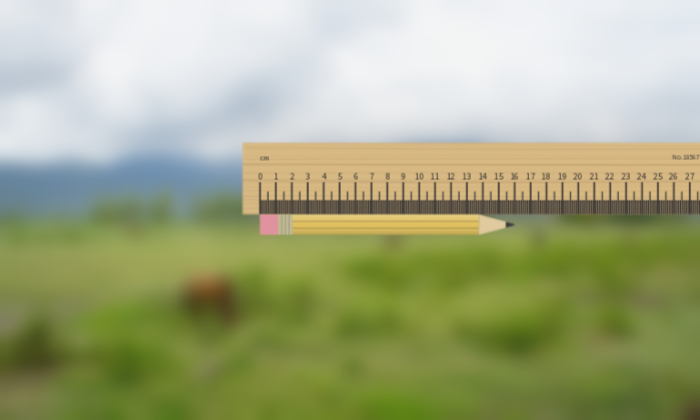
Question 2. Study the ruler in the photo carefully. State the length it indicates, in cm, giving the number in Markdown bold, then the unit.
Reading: **16** cm
